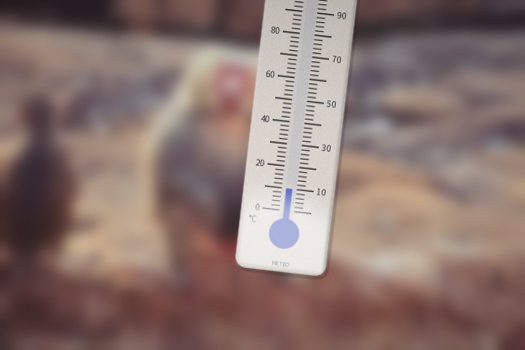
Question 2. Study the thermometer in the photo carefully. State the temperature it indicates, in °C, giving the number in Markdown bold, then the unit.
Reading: **10** °C
